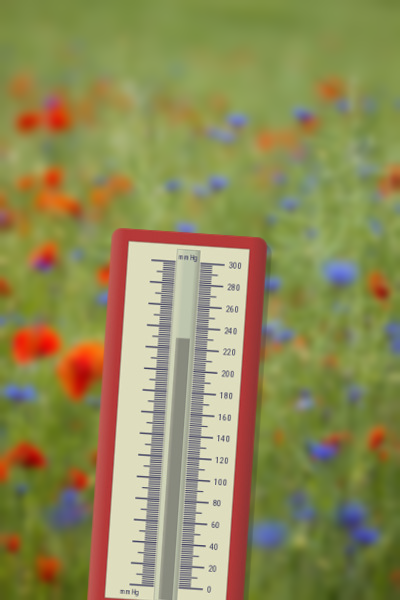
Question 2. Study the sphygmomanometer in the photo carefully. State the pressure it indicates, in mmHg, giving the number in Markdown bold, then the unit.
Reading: **230** mmHg
